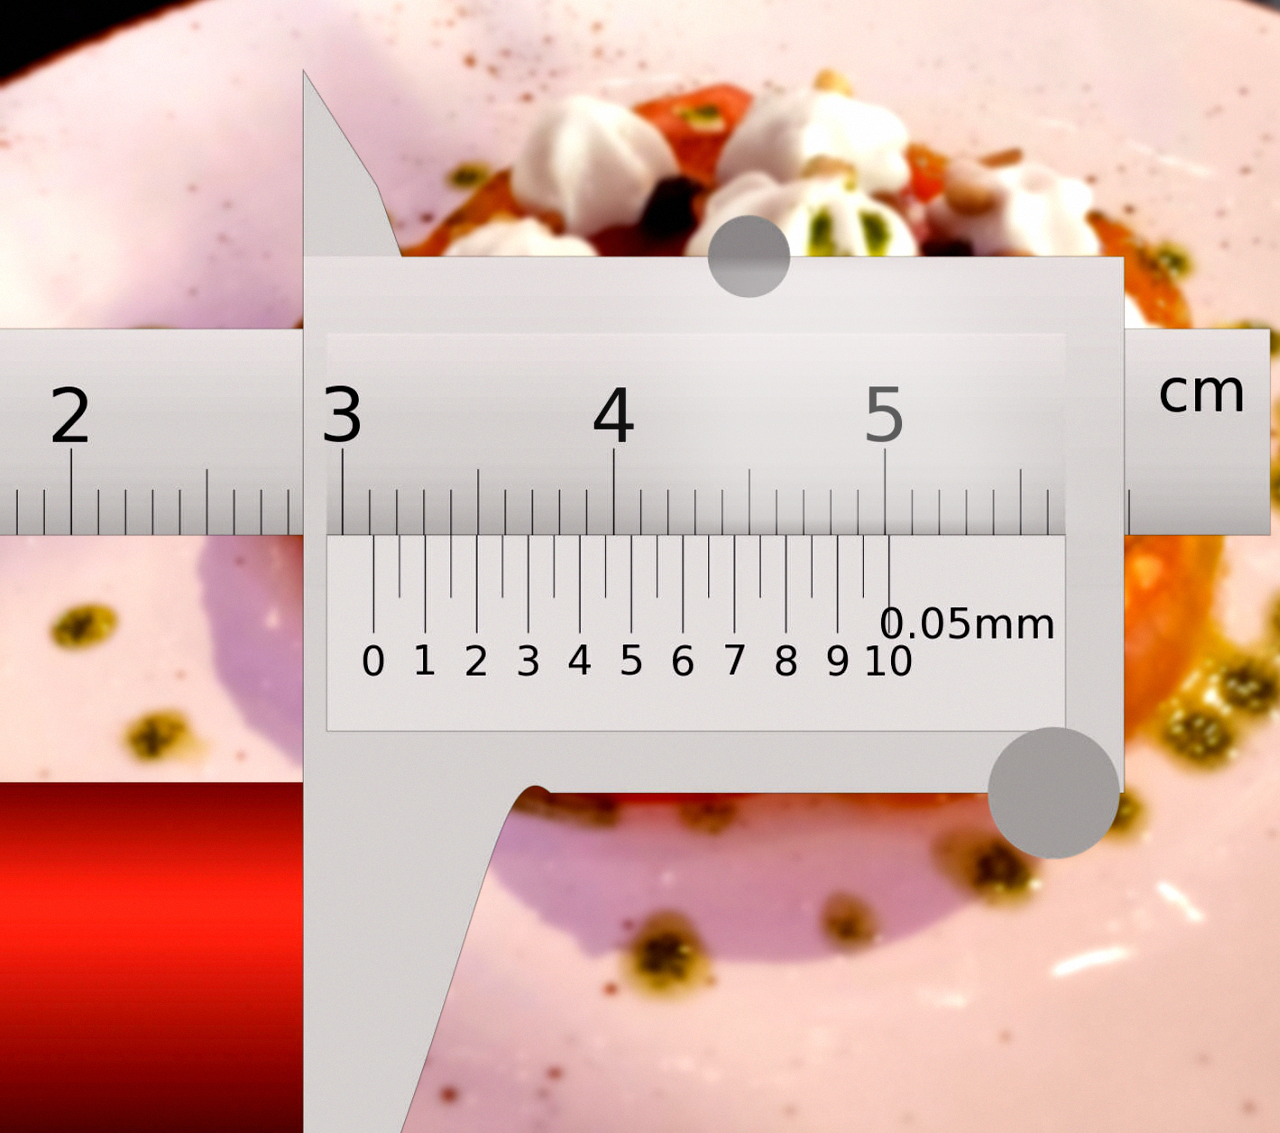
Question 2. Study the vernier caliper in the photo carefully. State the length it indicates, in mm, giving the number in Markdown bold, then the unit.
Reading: **31.15** mm
